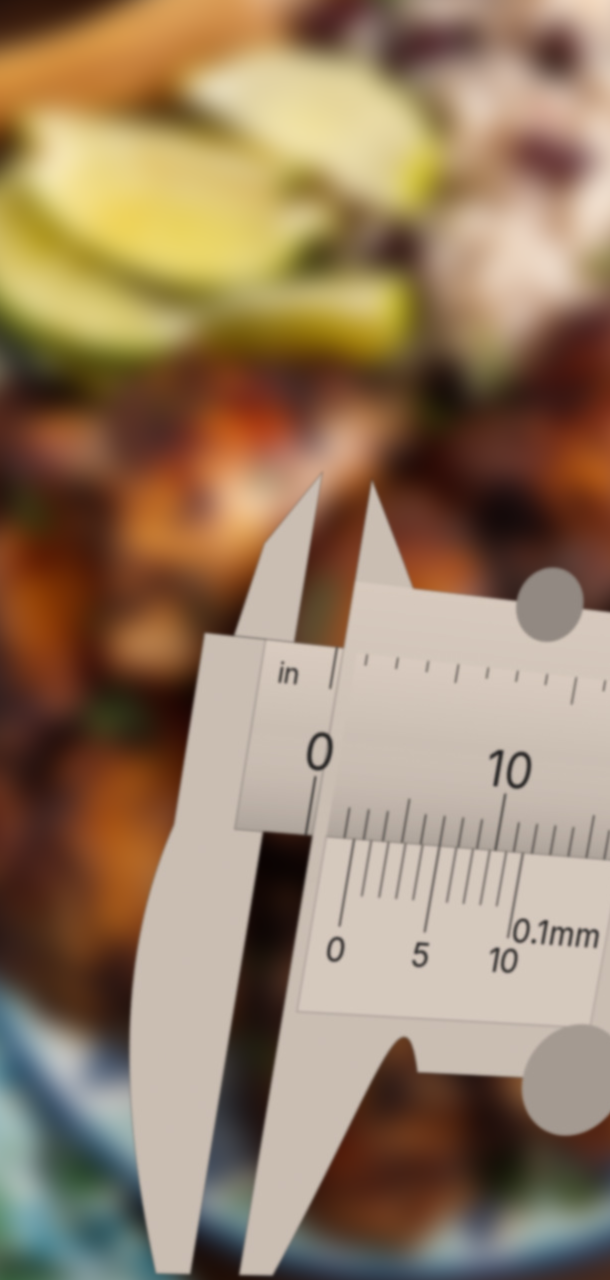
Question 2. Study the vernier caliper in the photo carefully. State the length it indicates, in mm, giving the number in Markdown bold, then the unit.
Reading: **2.5** mm
